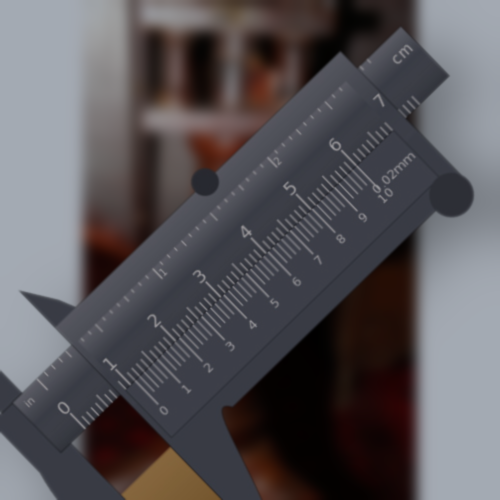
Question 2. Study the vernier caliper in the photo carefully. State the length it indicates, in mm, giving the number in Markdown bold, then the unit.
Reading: **11.0** mm
